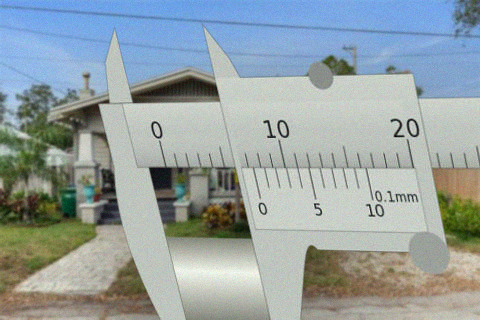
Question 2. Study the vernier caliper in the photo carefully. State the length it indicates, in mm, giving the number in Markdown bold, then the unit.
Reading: **7.4** mm
